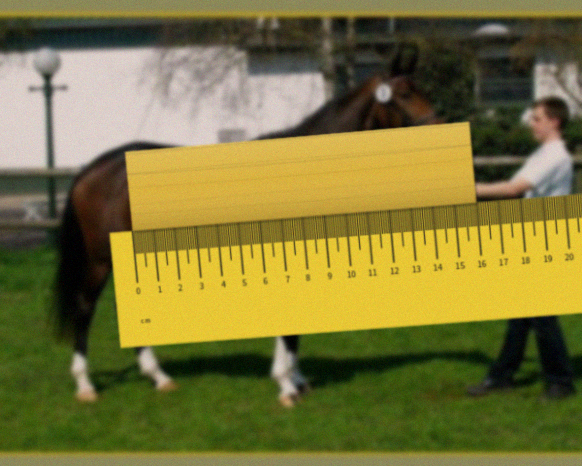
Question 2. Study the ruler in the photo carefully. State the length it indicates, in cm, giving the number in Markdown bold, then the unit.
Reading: **16** cm
